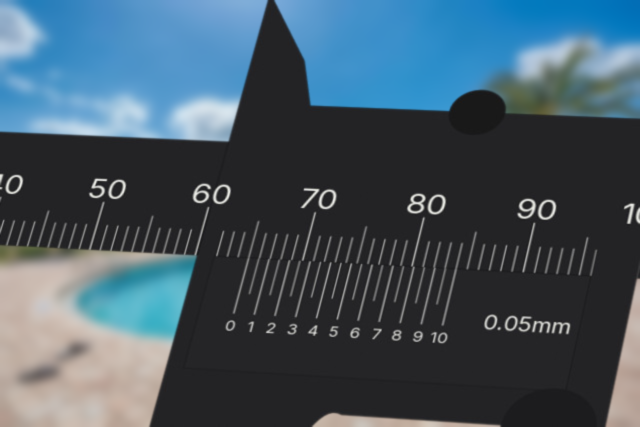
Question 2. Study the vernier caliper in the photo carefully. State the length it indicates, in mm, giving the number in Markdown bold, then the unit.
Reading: **65.0** mm
